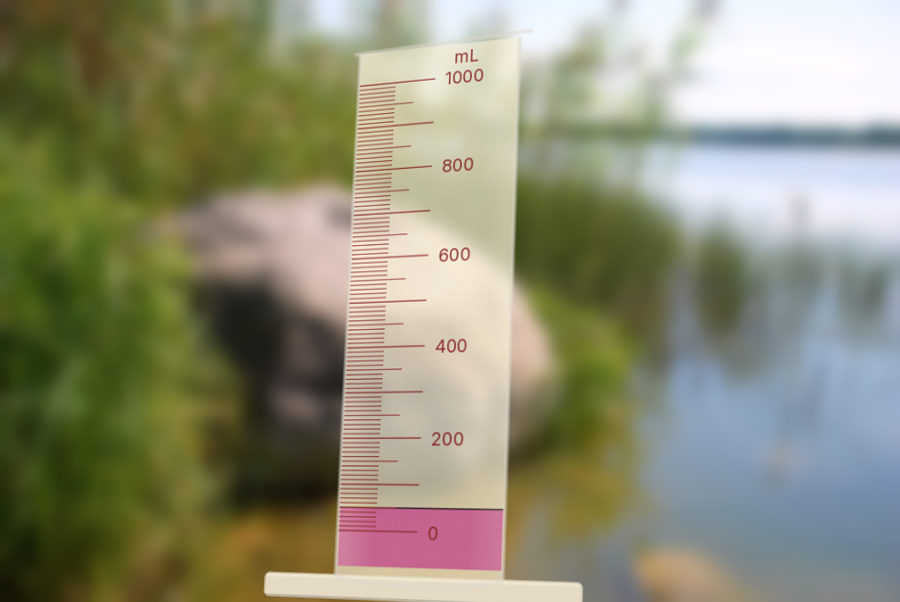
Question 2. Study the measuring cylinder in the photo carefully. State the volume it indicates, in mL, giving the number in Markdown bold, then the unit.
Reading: **50** mL
